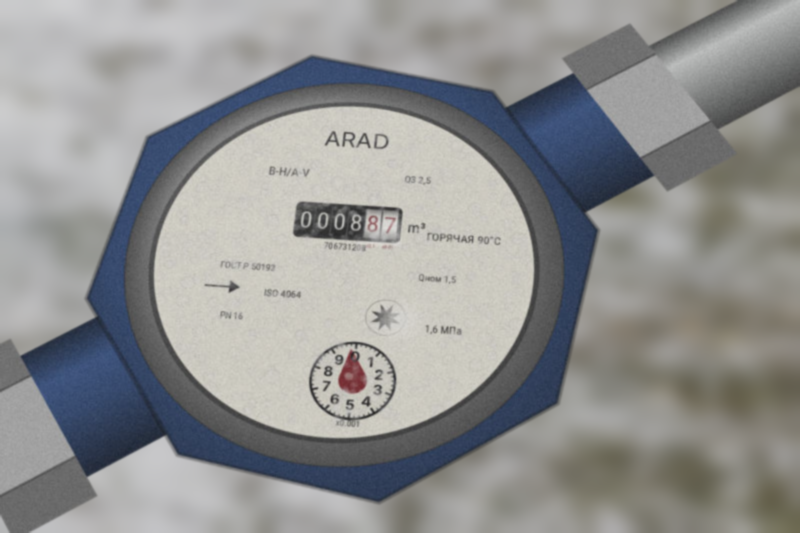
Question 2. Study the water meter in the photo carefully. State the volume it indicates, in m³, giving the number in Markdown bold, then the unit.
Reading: **8.869** m³
